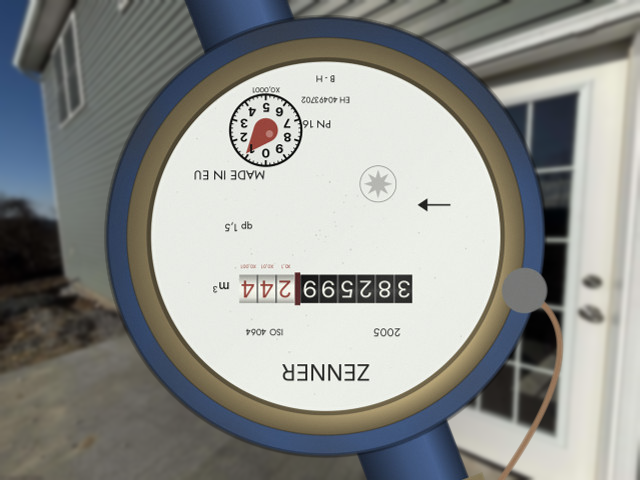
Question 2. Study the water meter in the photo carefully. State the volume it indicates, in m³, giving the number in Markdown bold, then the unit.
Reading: **382599.2441** m³
